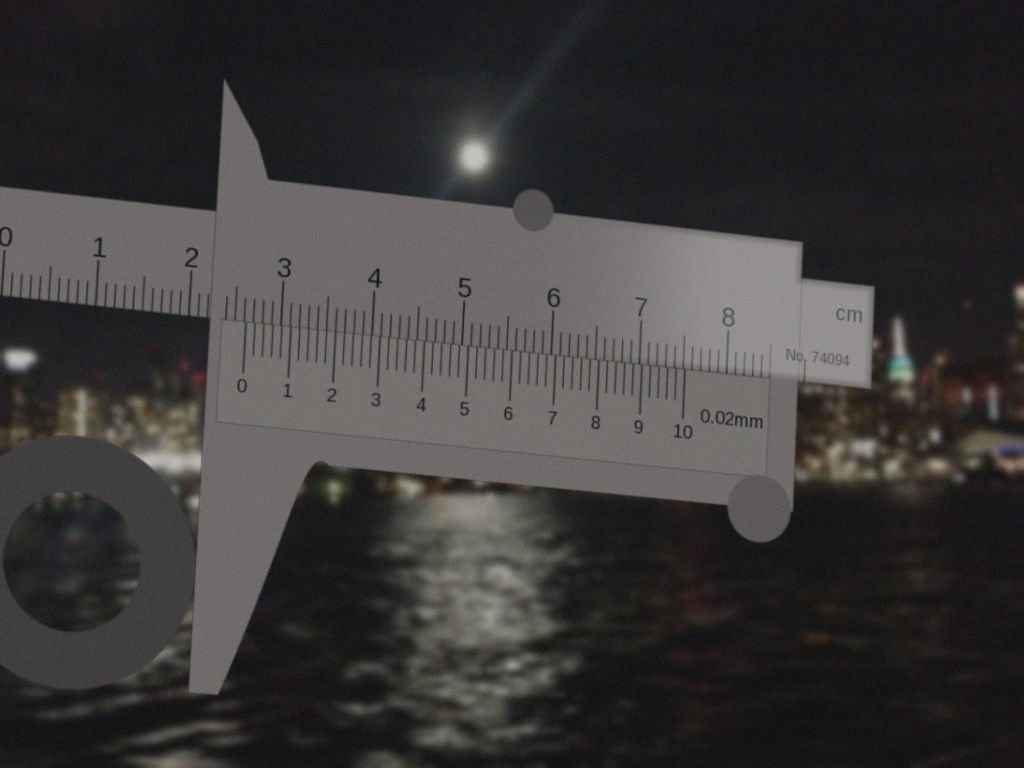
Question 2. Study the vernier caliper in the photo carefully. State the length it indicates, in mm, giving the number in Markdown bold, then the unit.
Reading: **26.2** mm
